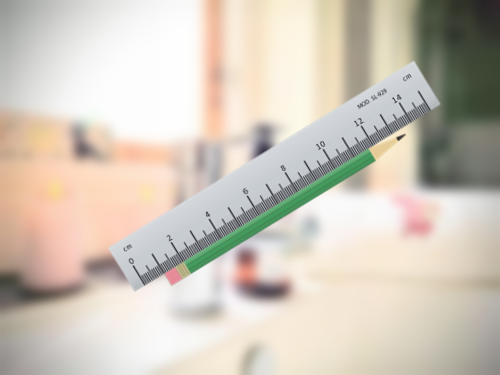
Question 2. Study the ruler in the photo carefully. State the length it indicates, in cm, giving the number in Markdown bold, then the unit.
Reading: **12.5** cm
